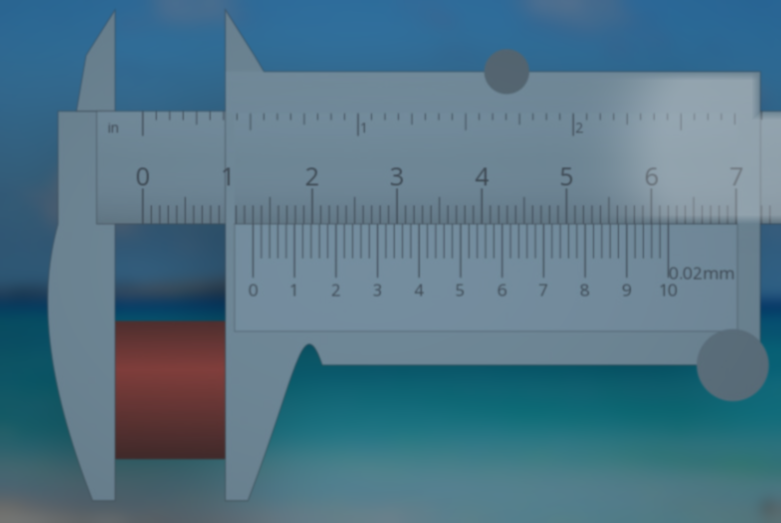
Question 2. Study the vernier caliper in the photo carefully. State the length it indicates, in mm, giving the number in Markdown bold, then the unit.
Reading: **13.0** mm
